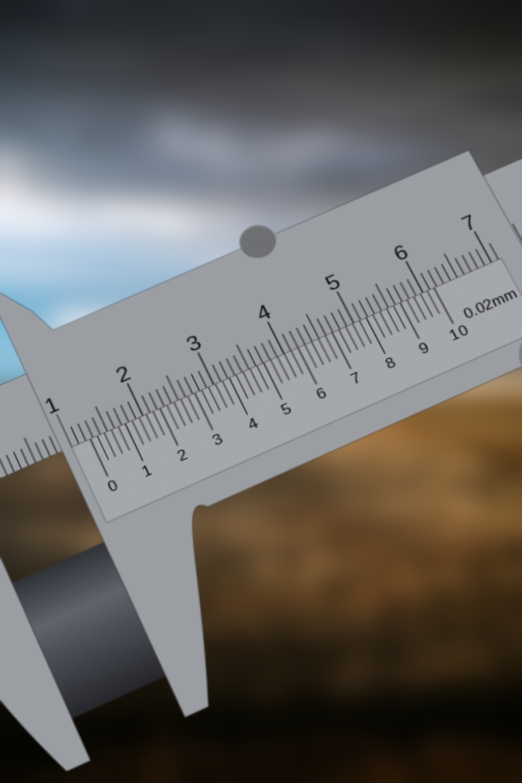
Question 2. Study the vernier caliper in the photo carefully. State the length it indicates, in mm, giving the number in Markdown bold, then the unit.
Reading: **12.6** mm
